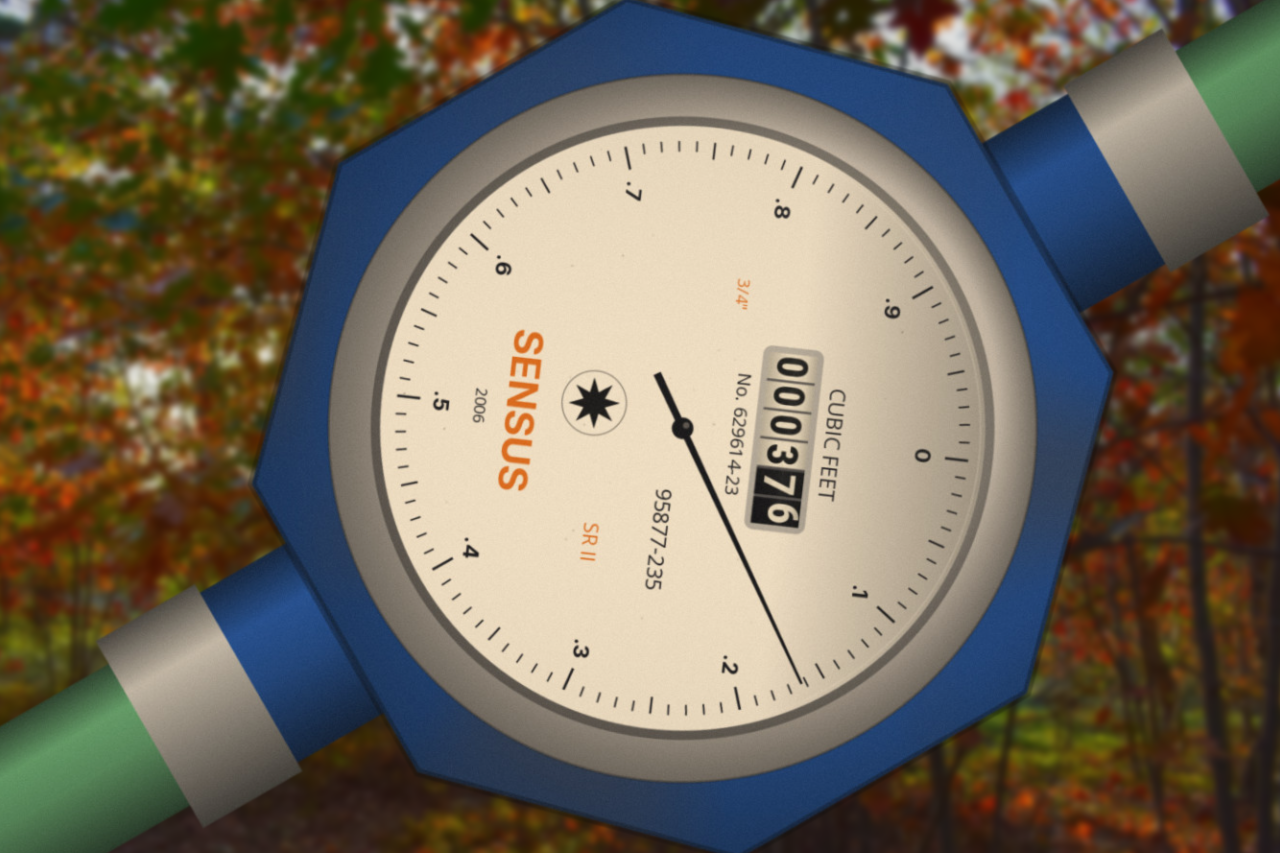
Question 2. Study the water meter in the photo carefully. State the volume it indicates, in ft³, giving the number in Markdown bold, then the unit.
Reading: **376.16** ft³
